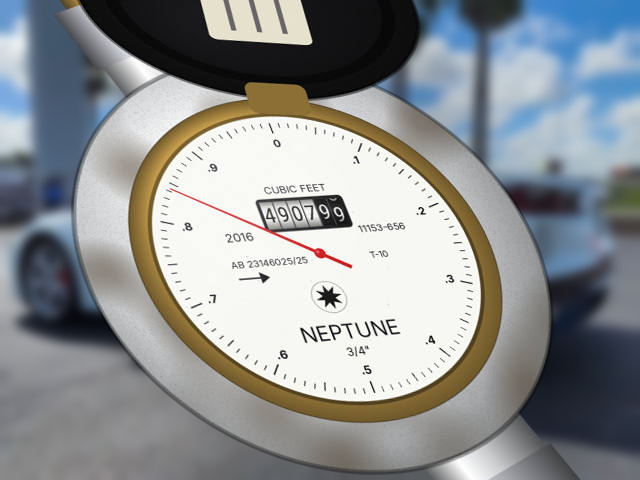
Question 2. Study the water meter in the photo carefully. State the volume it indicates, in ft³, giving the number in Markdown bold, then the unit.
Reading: **490798.84** ft³
